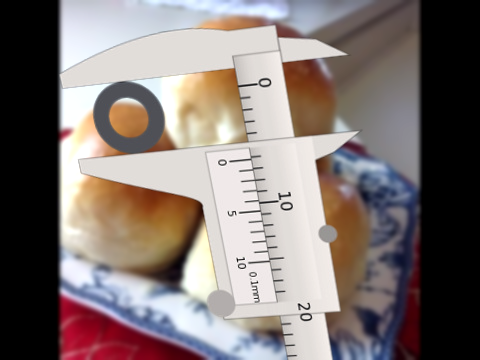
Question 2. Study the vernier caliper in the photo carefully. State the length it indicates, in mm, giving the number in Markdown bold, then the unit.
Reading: **6.2** mm
